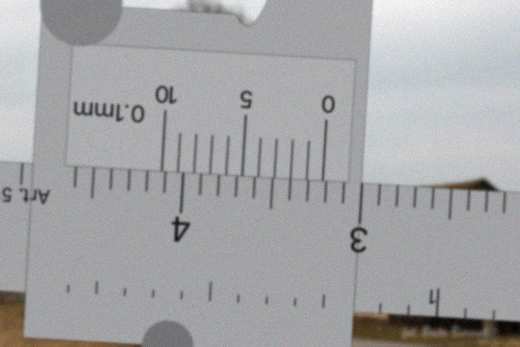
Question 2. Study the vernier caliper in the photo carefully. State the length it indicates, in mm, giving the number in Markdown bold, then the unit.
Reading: **32.2** mm
